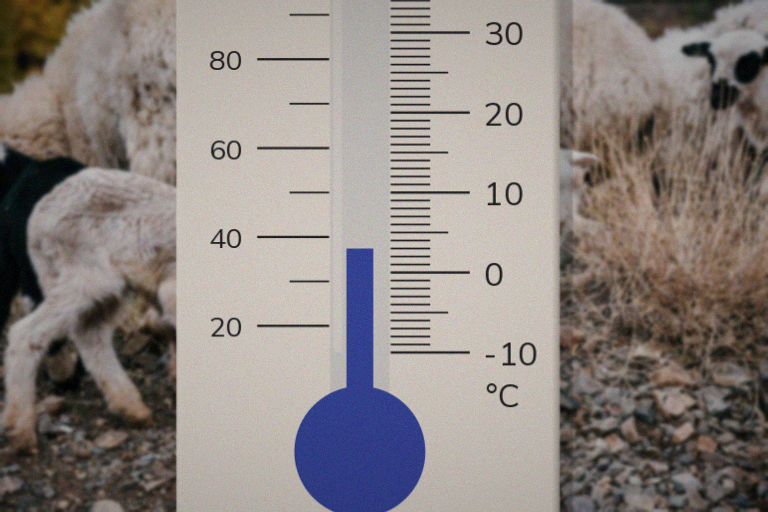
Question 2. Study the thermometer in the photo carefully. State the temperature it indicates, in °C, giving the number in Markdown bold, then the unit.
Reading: **3** °C
